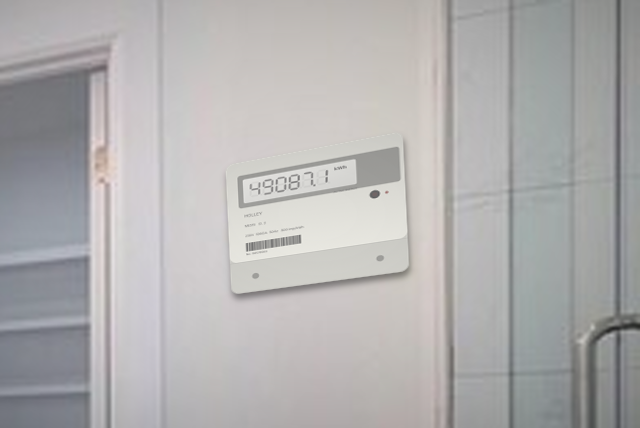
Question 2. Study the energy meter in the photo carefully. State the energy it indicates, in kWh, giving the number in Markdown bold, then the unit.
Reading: **49087.1** kWh
